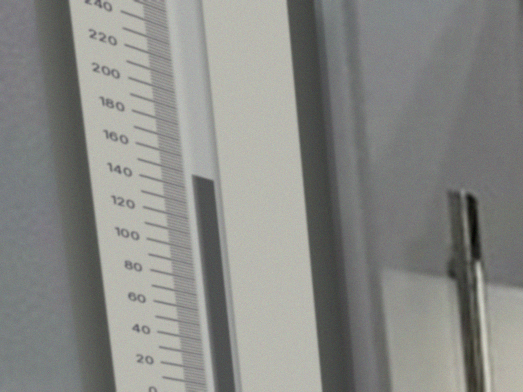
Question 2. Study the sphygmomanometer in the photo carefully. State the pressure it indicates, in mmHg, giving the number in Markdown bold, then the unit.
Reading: **150** mmHg
